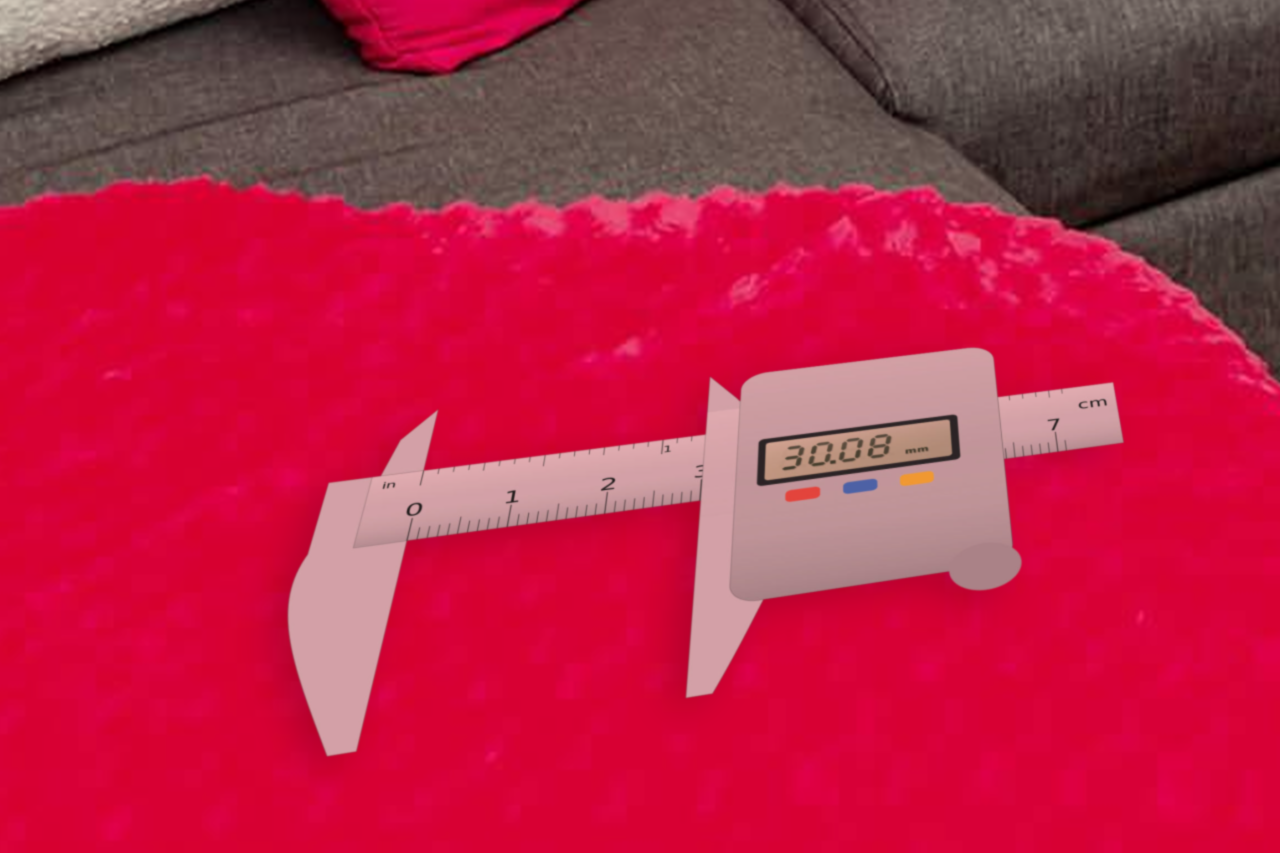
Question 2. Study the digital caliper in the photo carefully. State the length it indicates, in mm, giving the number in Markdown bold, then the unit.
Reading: **30.08** mm
